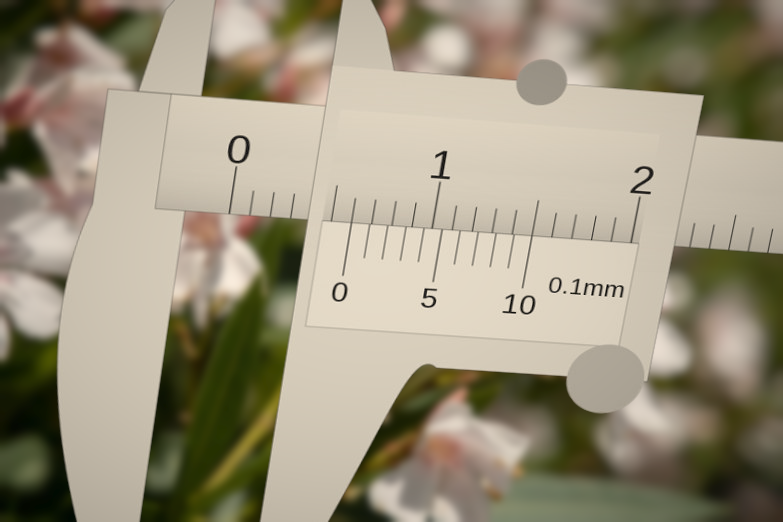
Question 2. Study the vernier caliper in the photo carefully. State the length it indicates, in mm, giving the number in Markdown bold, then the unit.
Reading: **6.0** mm
